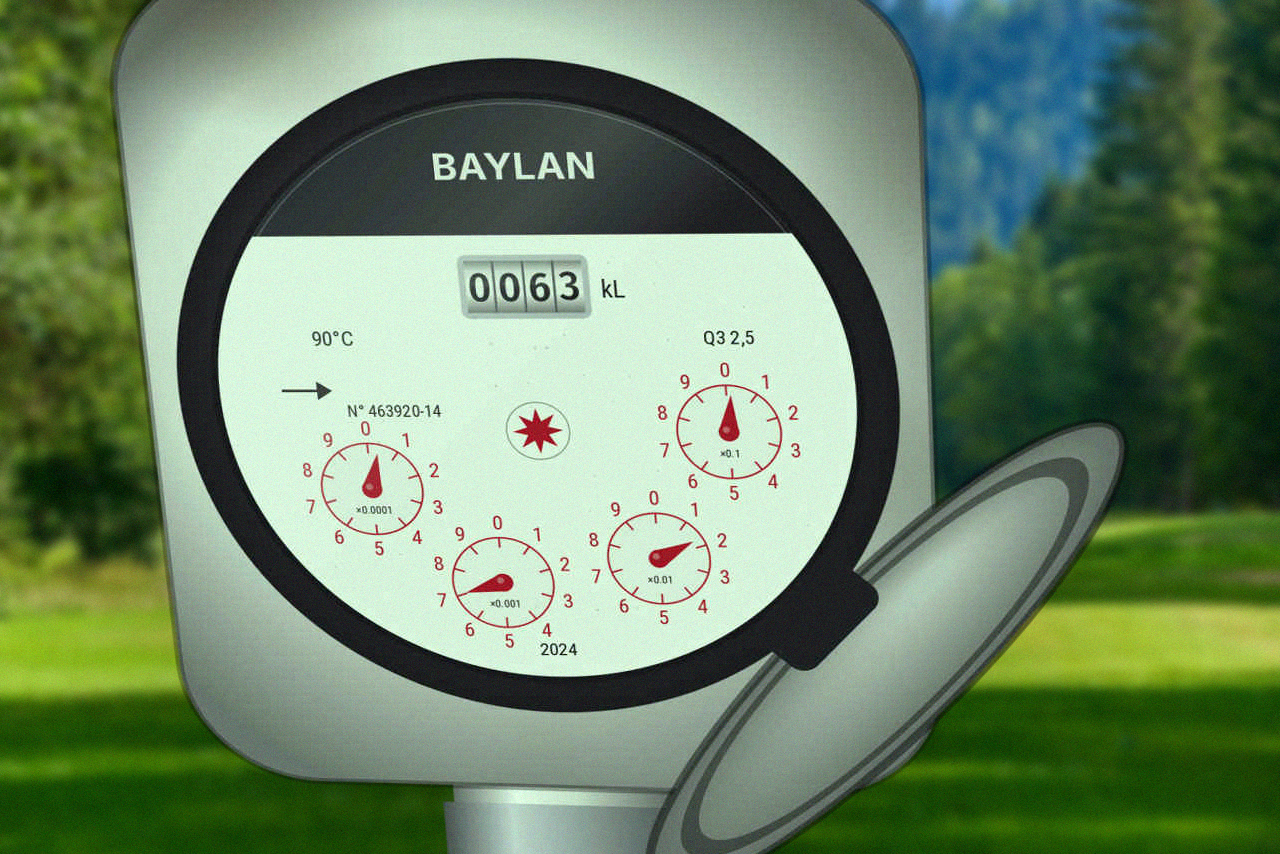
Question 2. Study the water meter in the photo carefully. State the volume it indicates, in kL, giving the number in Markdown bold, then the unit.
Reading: **63.0170** kL
